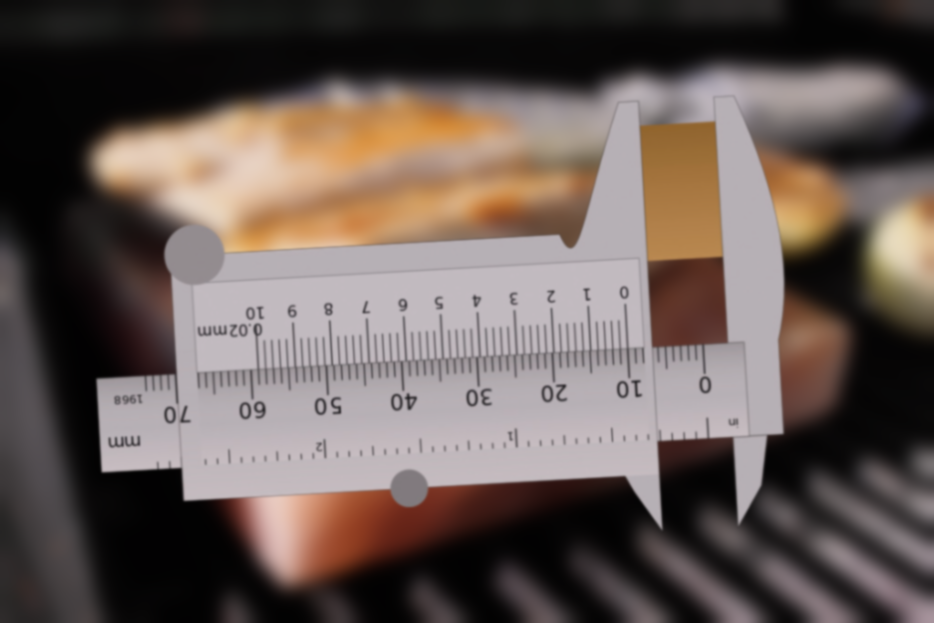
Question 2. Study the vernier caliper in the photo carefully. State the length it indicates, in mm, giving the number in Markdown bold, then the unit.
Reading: **10.0** mm
